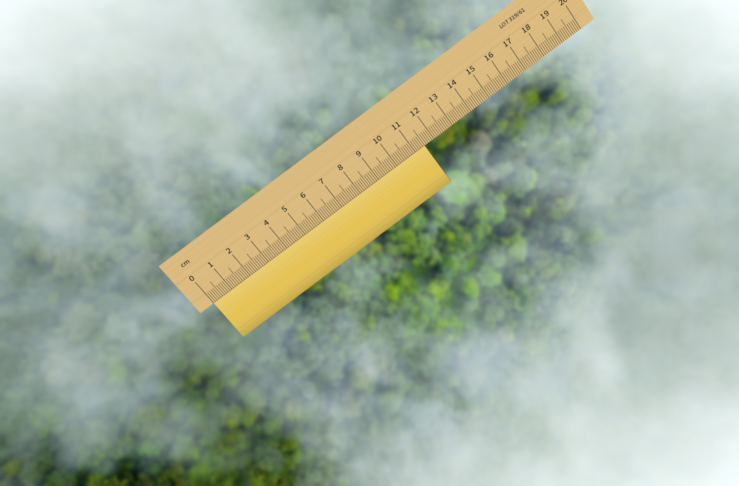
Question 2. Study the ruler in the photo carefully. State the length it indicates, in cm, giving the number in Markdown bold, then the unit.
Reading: **11.5** cm
